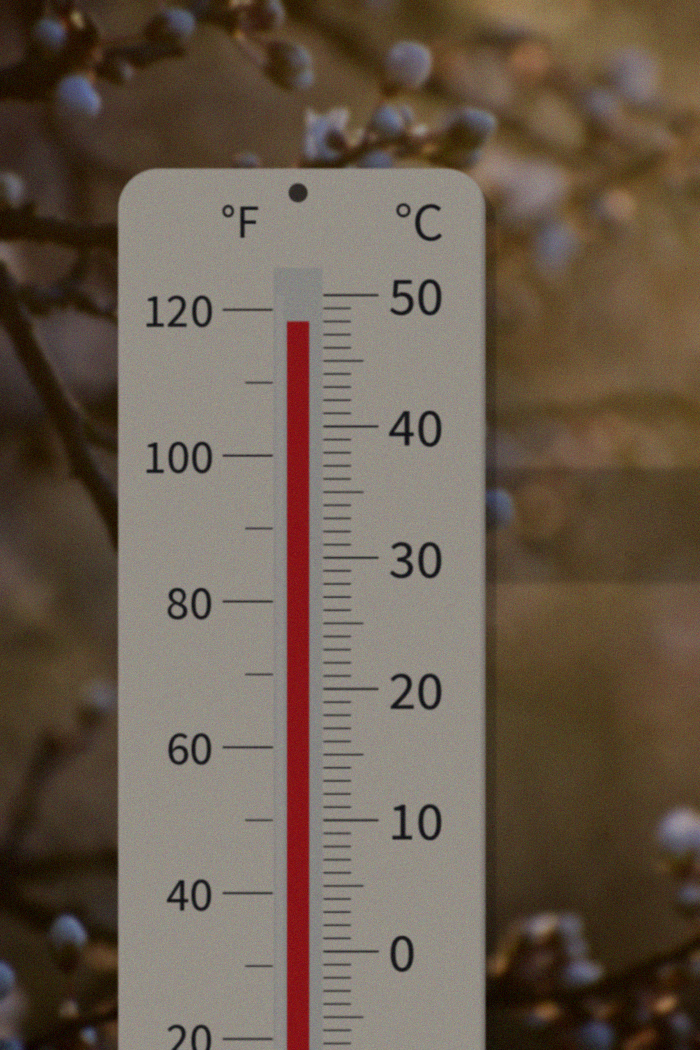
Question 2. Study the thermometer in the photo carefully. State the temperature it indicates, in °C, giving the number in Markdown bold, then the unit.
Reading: **48** °C
